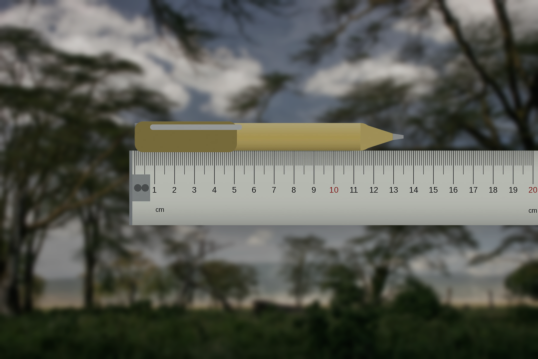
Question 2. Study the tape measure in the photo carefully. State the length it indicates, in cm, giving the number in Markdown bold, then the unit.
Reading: **13.5** cm
